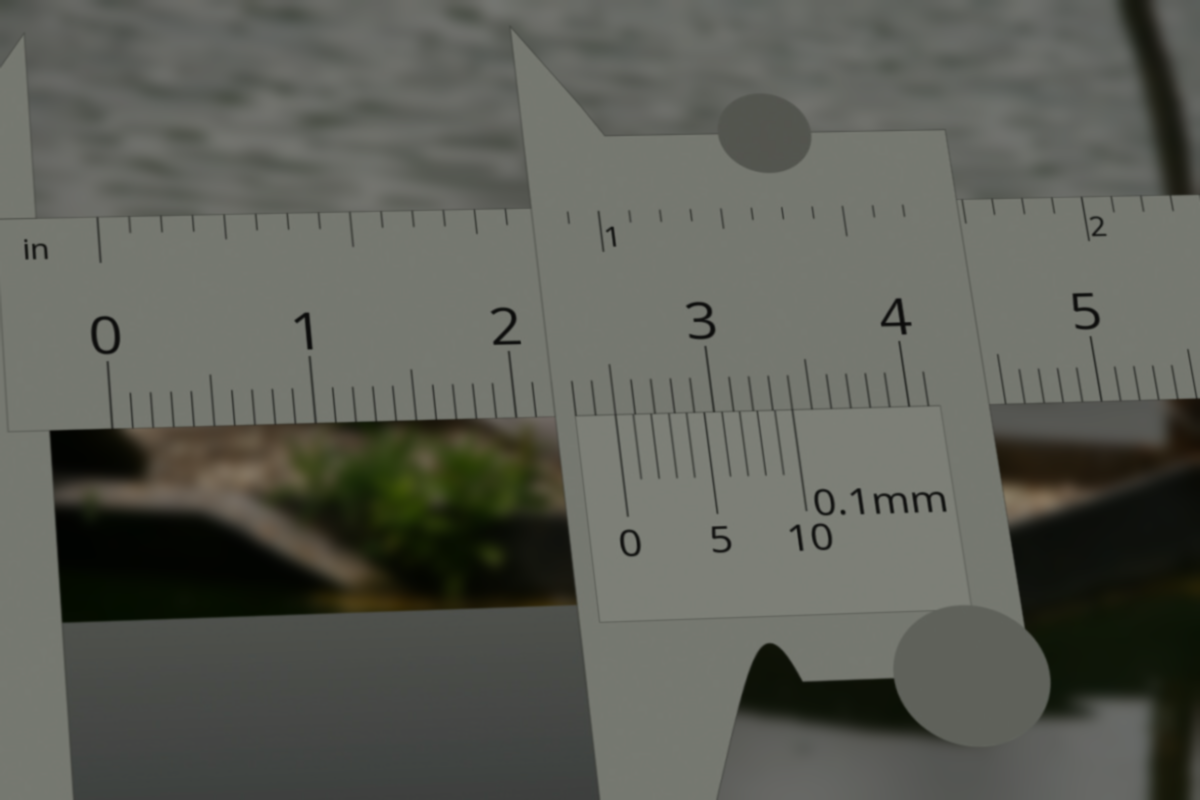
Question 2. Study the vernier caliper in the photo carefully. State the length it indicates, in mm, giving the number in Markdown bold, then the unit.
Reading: **25.0** mm
